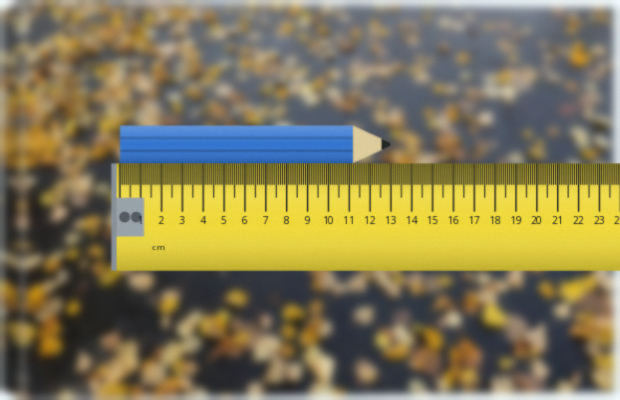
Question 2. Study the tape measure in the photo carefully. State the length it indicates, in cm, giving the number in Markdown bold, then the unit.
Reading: **13** cm
